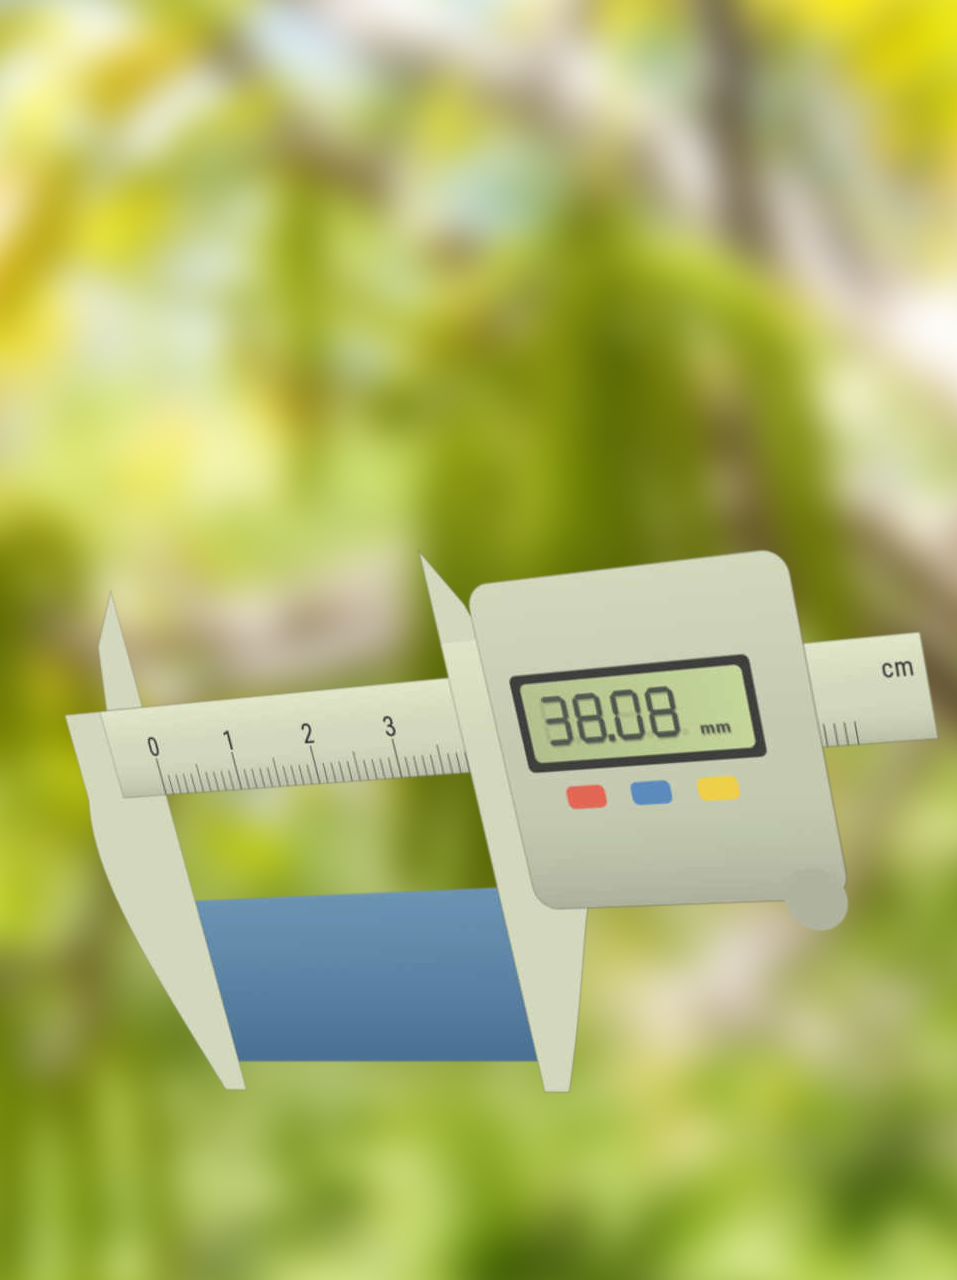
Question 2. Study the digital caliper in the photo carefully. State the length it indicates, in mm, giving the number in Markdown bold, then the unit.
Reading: **38.08** mm
